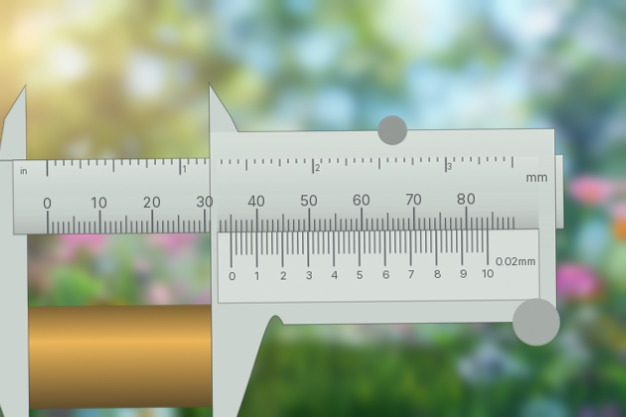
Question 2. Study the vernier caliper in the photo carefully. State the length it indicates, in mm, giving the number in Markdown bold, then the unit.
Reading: **35.0** mm
